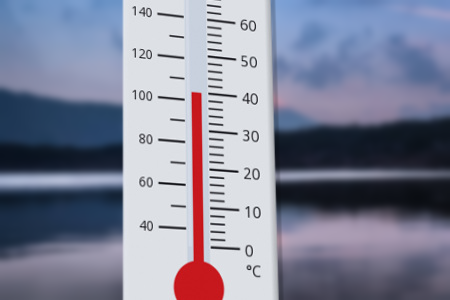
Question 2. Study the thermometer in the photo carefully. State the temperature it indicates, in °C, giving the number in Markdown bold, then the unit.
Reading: **40** °C
